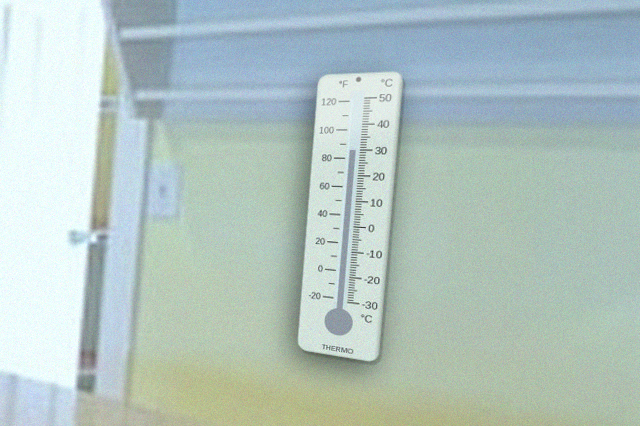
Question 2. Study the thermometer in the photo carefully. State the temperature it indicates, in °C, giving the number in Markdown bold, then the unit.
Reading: **30** °C
